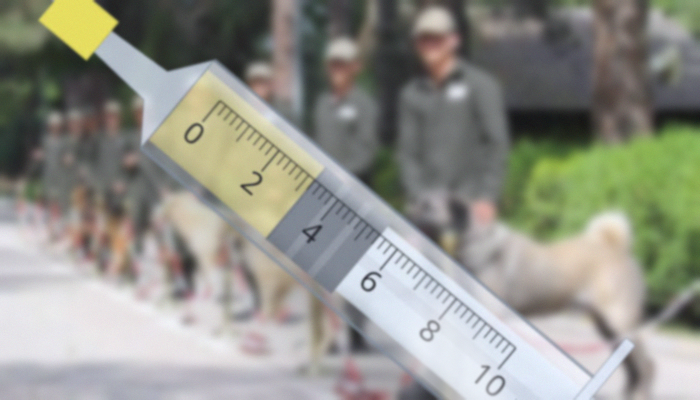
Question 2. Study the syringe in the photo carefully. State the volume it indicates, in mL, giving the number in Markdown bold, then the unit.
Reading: **3.2** mL
